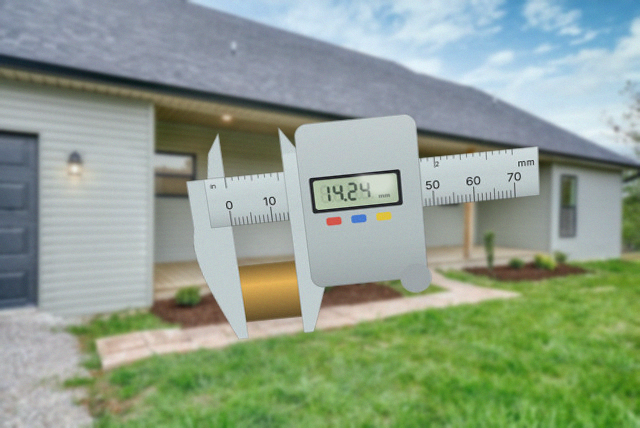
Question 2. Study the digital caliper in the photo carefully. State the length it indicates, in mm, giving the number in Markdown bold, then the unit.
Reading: **14.24** mm
